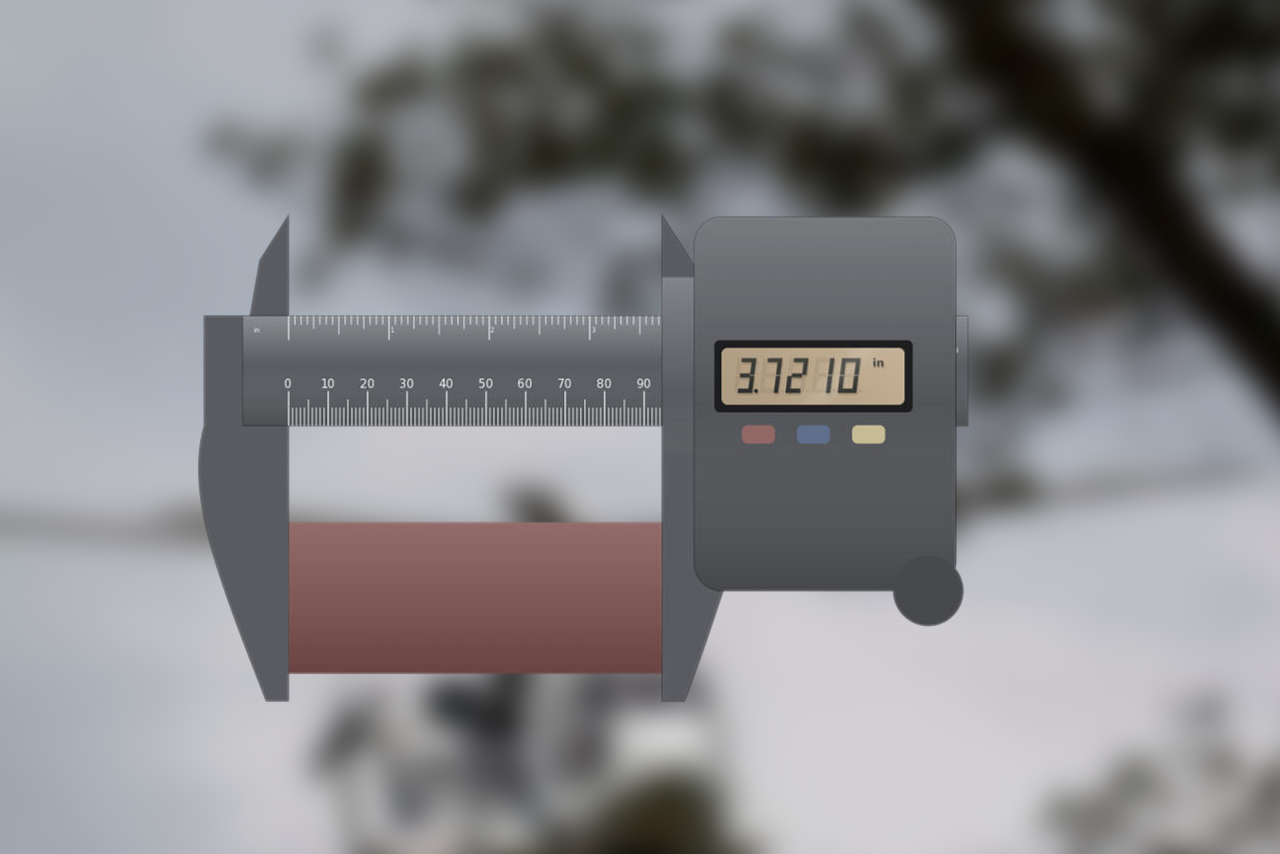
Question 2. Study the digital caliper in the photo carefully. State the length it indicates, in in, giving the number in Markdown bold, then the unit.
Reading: **3.7210** in
